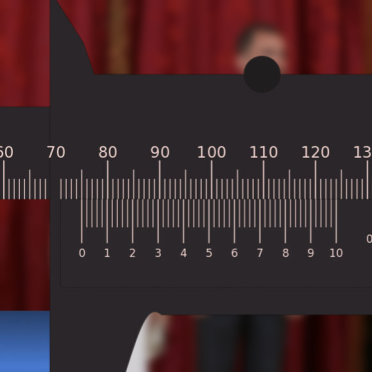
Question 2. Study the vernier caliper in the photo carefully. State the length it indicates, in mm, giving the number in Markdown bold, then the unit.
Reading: **75.0** mm
